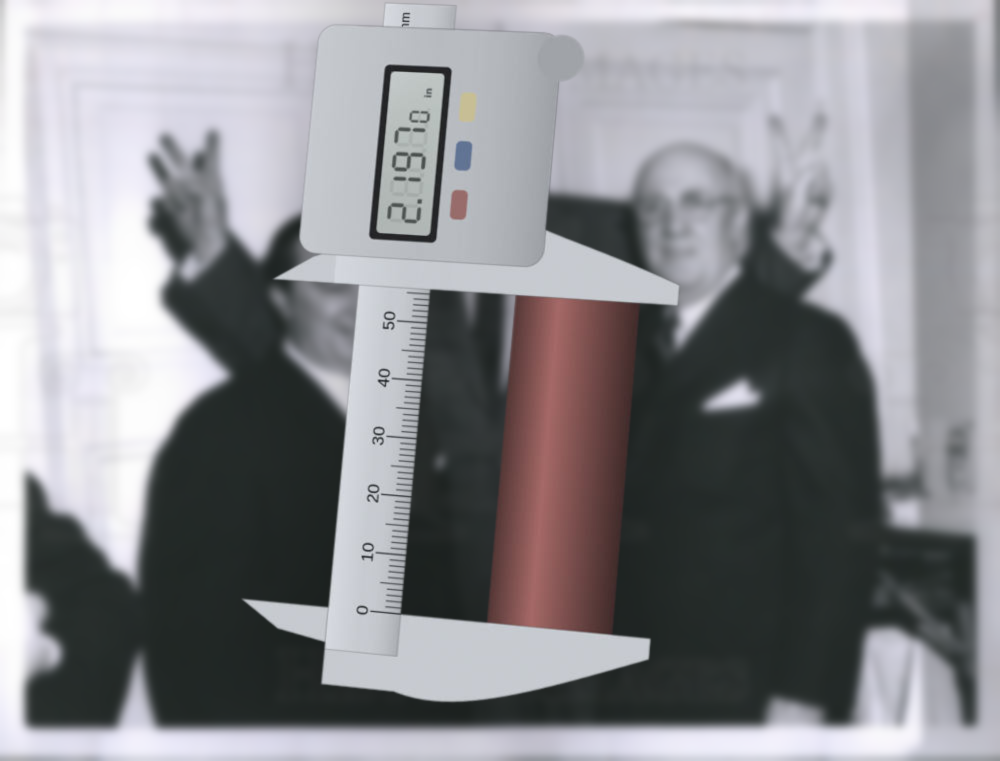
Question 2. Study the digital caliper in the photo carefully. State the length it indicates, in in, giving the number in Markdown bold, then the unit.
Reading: **2.1970** in
